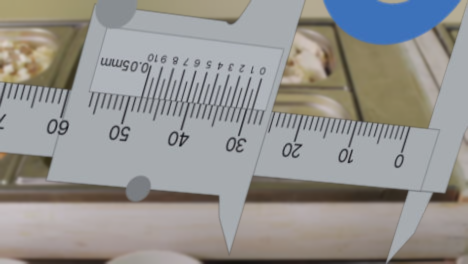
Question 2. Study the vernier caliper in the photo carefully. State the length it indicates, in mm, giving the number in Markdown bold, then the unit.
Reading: **29.0** mm
